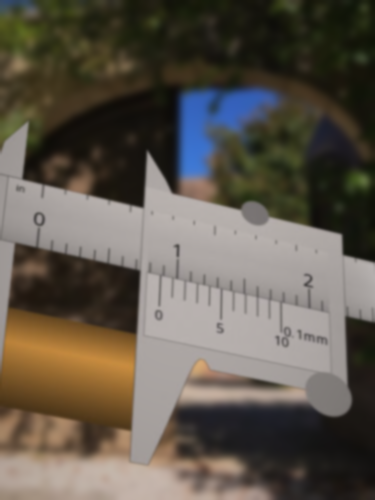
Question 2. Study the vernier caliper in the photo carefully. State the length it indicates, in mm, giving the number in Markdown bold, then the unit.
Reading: **8.8** mm
